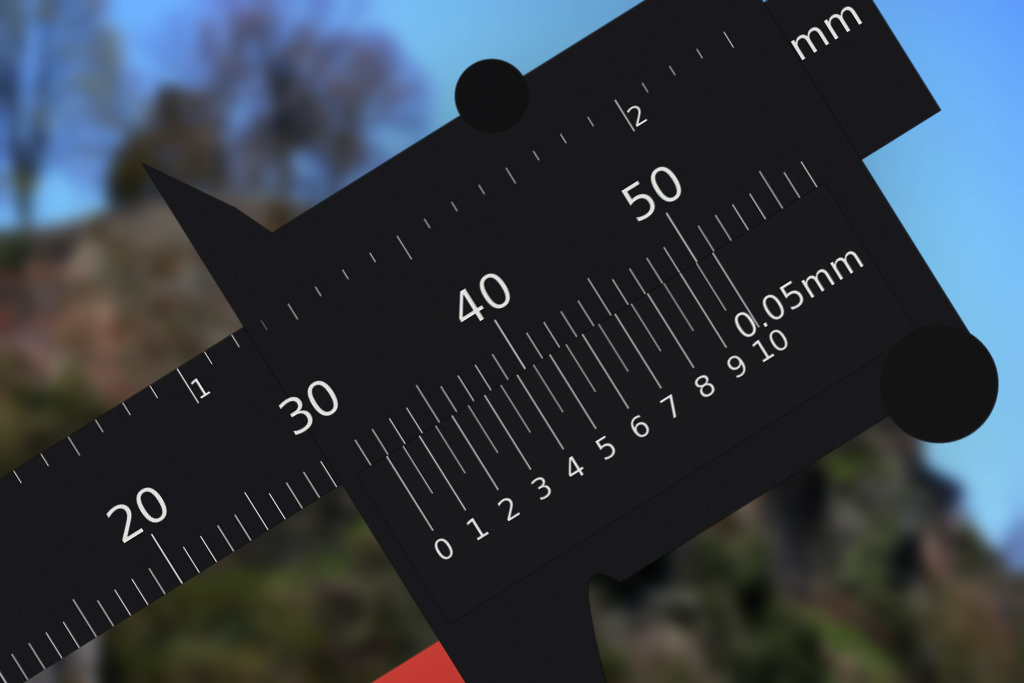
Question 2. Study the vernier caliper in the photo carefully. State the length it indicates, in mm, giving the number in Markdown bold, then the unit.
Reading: **31.9** mm
